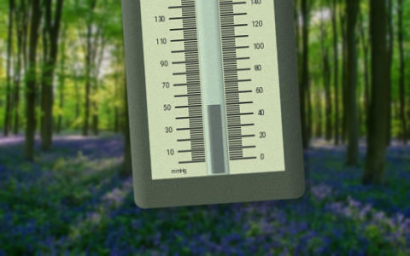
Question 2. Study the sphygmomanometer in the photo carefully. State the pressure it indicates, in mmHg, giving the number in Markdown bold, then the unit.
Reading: **50** mmHg
